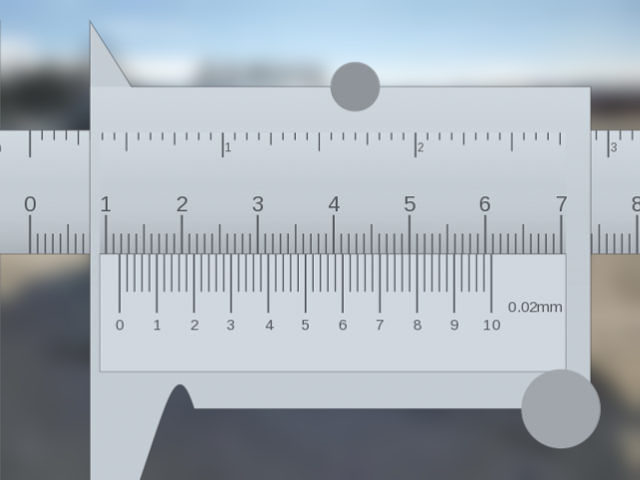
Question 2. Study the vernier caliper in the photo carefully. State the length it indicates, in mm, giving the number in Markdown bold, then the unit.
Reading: **11.8** mm
